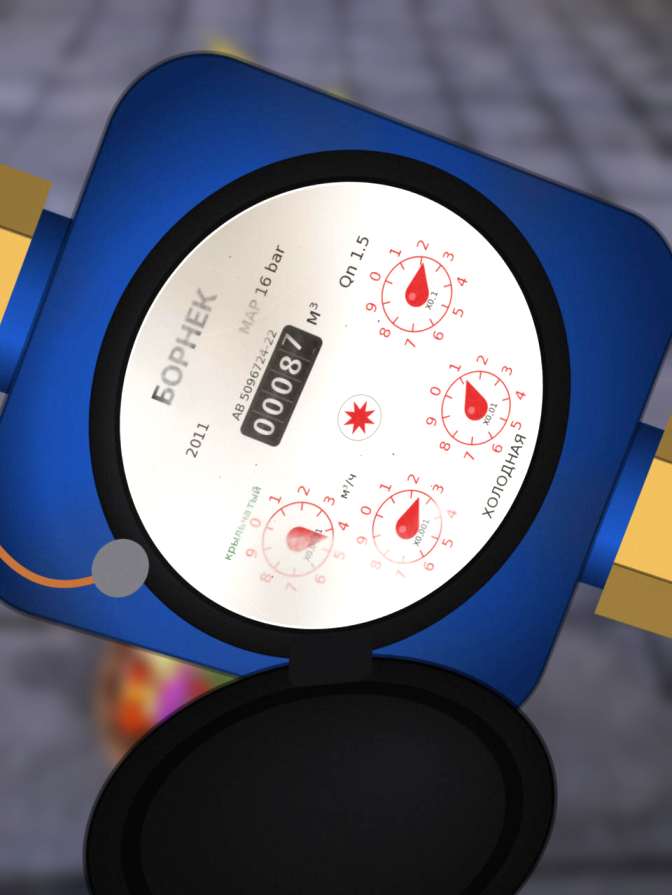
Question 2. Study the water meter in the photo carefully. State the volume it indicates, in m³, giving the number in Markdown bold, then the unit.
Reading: **87.2124** m³
